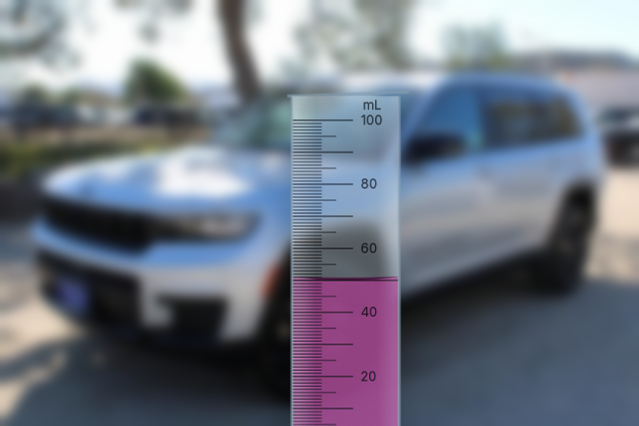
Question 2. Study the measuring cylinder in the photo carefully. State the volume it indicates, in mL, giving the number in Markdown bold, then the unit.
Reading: **50** mL
